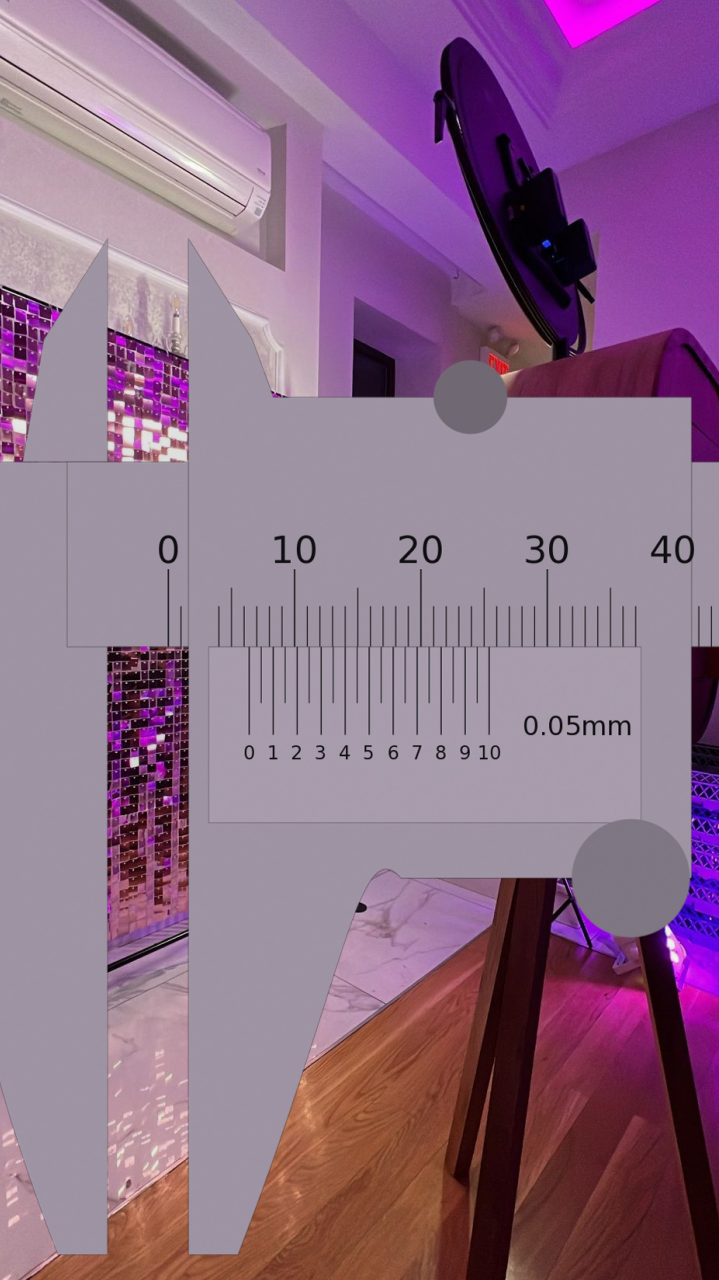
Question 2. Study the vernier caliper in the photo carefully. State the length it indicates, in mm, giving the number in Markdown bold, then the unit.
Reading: **6.4** mm
